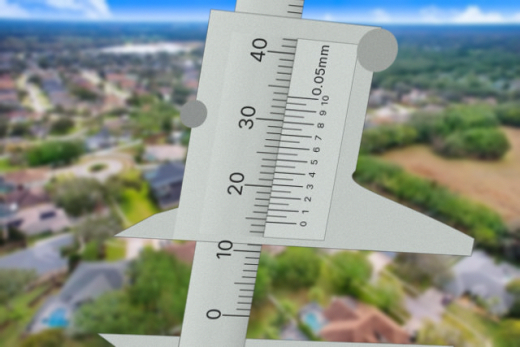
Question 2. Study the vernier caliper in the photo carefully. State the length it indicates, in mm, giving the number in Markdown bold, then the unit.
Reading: **14.6** mm
